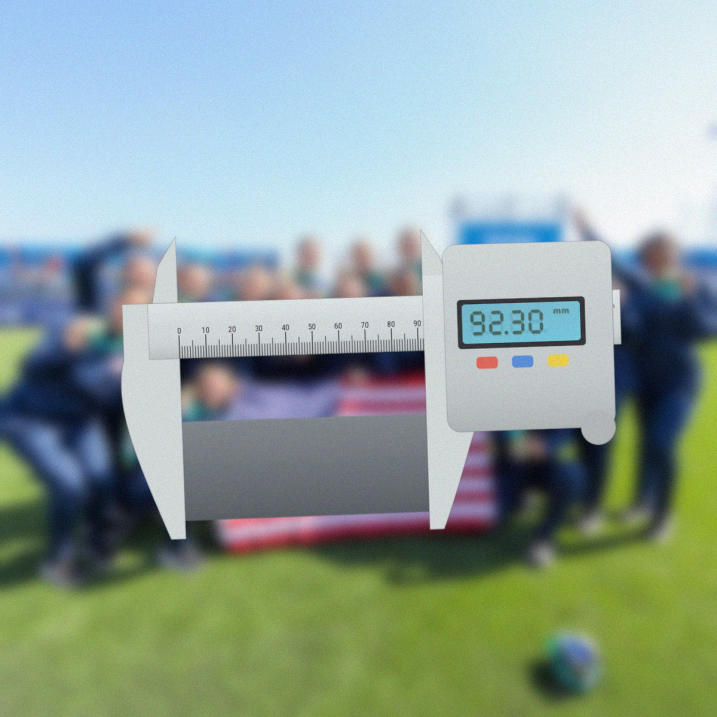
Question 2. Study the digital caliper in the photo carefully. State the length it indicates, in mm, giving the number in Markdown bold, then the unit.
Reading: **92.30** mm
